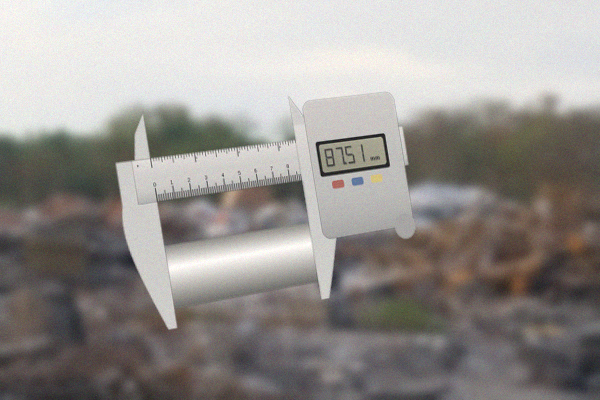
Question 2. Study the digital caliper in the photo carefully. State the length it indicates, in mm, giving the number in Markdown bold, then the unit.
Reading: **87.51** mm
